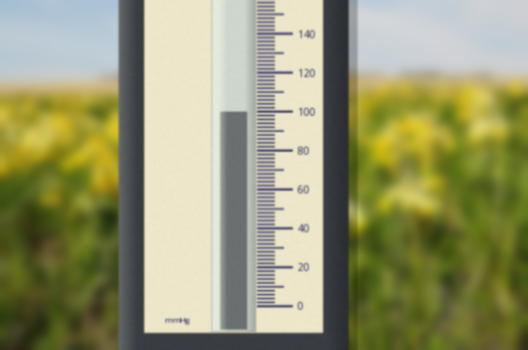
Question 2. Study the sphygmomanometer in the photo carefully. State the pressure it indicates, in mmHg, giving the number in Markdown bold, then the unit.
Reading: **100** mmHg
